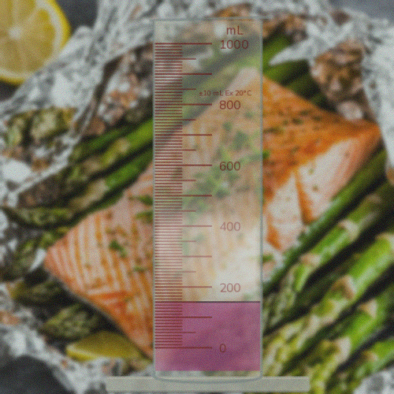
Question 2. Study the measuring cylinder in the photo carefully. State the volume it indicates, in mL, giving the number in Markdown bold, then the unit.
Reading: **150** mL
